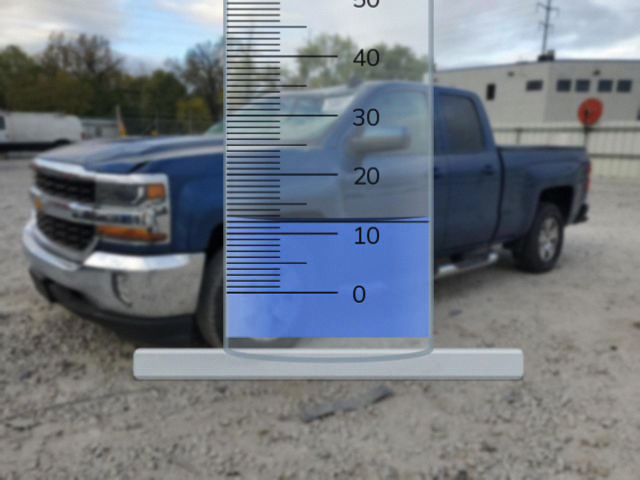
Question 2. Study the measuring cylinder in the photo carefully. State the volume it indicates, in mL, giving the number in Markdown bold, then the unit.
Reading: **12** mL
